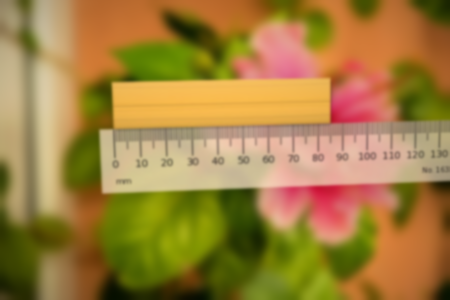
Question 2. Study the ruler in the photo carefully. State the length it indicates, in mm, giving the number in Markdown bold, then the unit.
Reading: **85** mm
